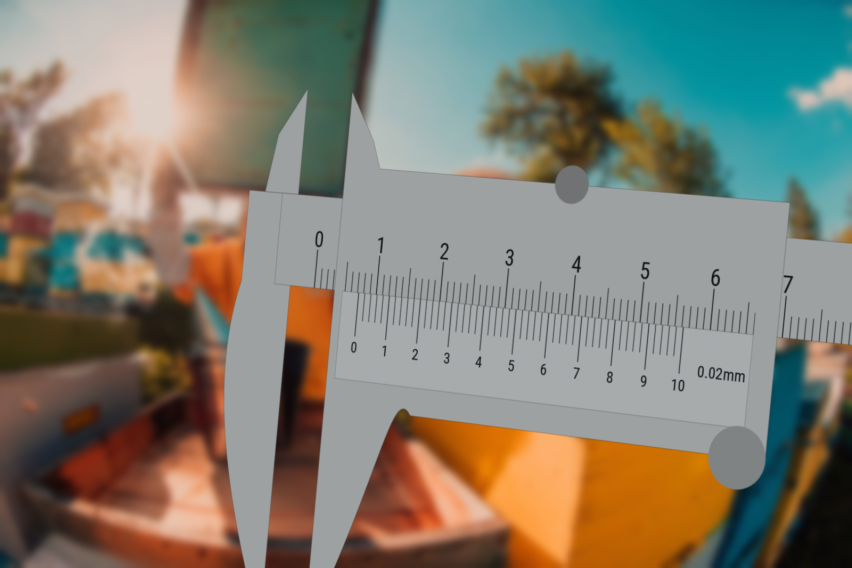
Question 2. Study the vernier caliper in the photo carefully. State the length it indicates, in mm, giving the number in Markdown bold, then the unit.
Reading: **7.2** mm
